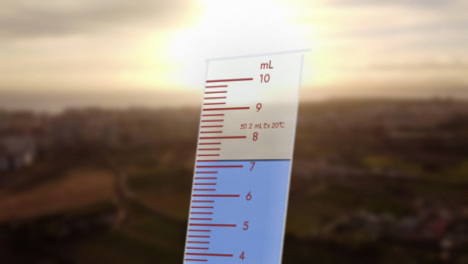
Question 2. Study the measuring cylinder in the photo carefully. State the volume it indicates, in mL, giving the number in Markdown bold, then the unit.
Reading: **7.2** mL
